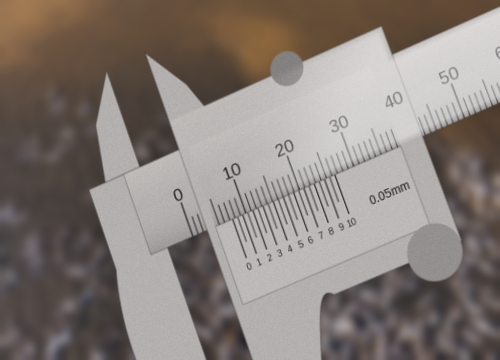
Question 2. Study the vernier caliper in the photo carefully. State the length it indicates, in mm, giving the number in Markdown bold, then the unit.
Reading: **7.5** mm
